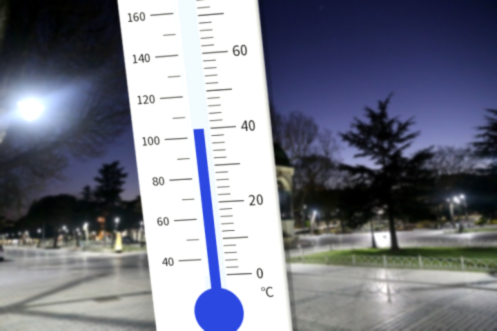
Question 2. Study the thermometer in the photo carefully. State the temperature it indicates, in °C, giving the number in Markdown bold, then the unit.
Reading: **40** °C
